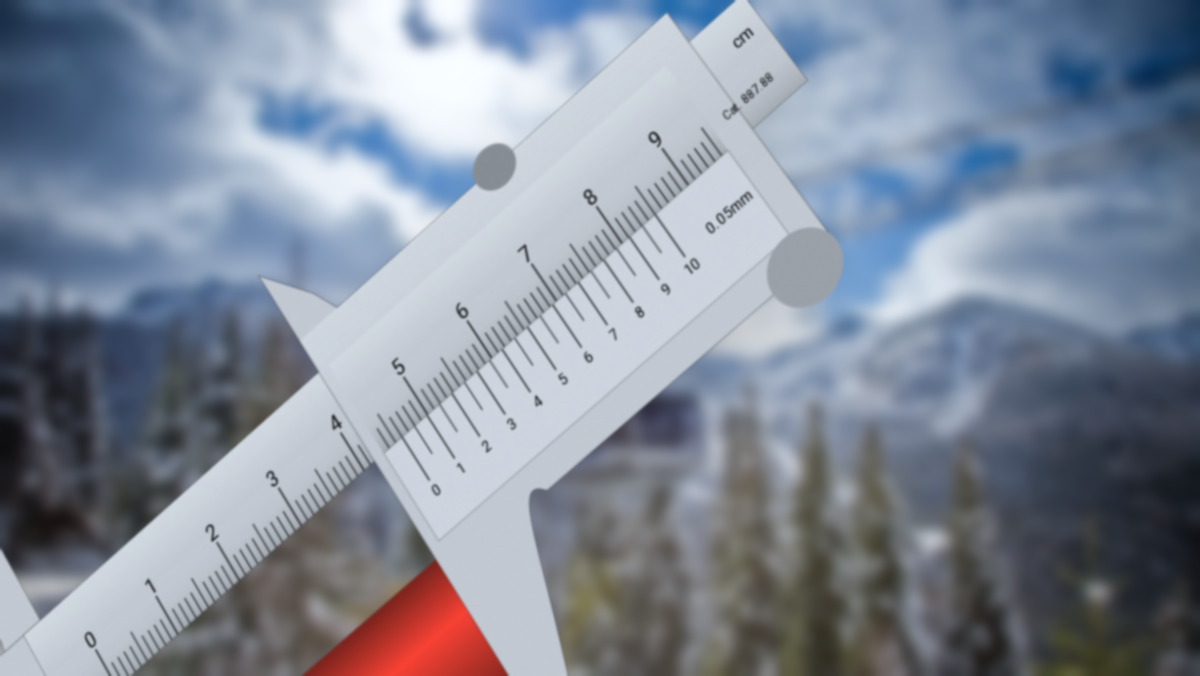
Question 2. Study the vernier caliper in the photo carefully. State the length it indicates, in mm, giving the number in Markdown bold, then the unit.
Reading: **46.0** mm
